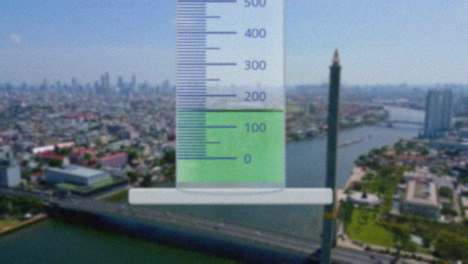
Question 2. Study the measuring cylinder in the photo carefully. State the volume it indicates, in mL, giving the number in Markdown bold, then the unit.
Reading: **150** mL
